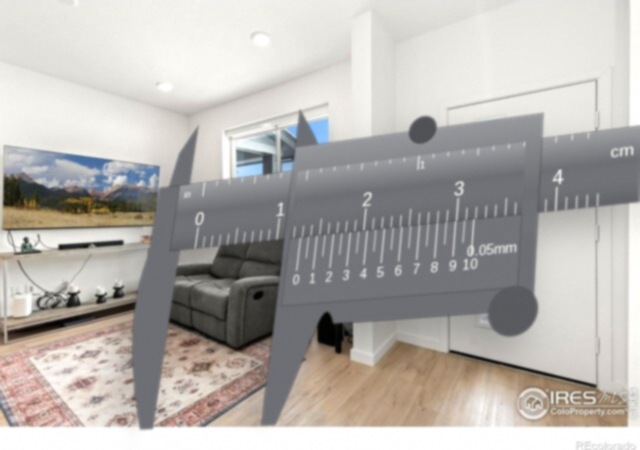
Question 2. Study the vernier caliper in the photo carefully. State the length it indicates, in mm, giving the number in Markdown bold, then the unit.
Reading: **12.8** mm
